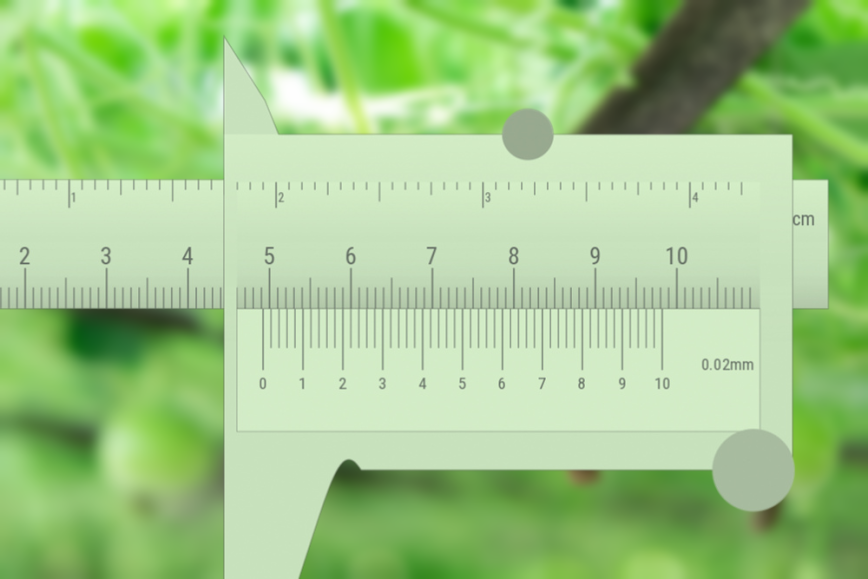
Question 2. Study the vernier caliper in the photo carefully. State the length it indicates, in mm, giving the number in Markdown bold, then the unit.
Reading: **49.2** mm
